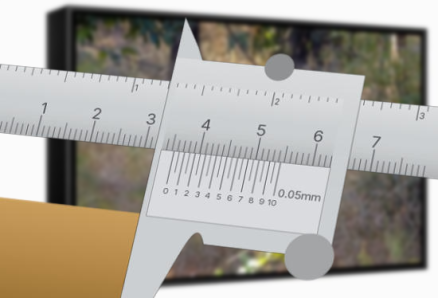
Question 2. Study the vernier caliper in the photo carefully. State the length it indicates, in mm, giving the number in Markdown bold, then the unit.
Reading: **35.4** mm
